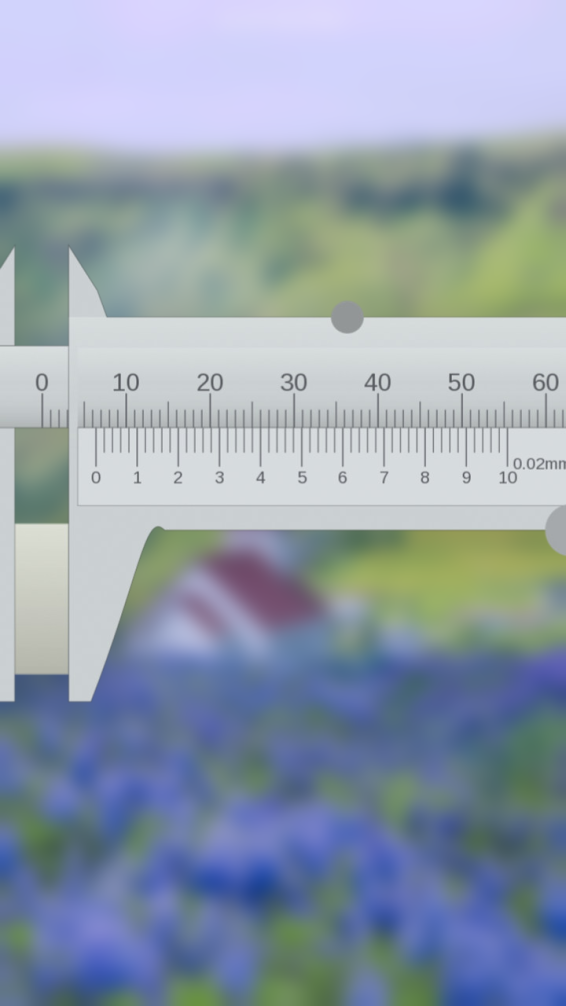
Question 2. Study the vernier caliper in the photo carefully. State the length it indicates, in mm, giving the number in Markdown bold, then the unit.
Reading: **6.4** mm
